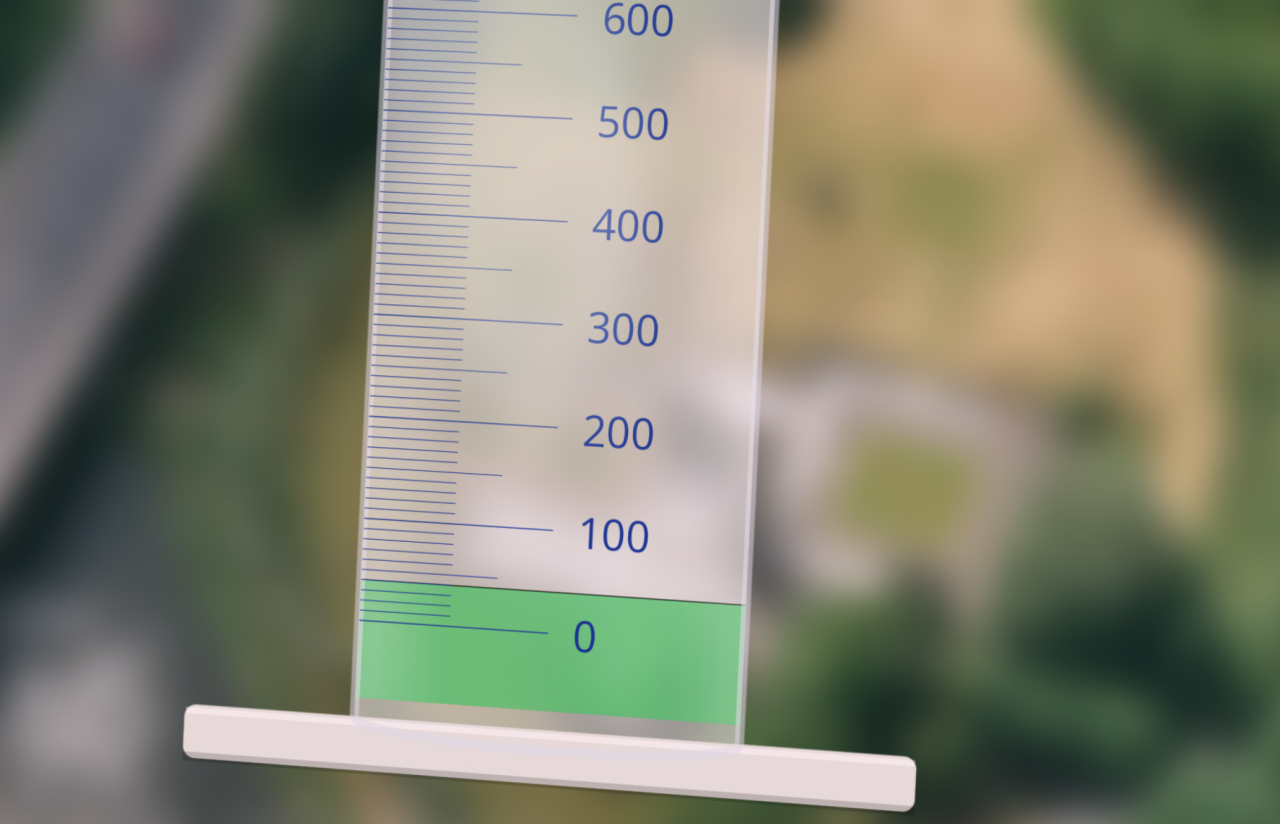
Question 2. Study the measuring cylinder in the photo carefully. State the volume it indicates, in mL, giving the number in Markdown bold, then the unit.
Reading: **40** mL
